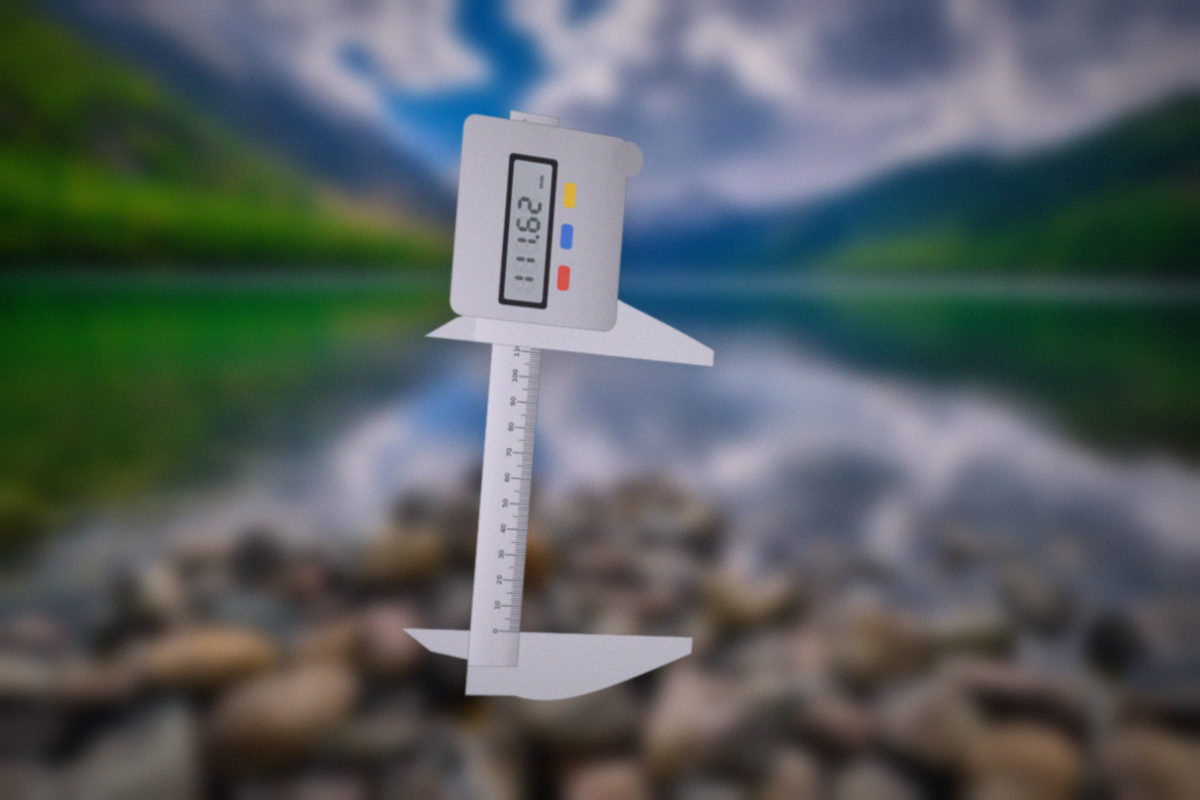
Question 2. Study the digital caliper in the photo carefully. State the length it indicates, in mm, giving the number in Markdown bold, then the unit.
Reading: **111.62** mm
